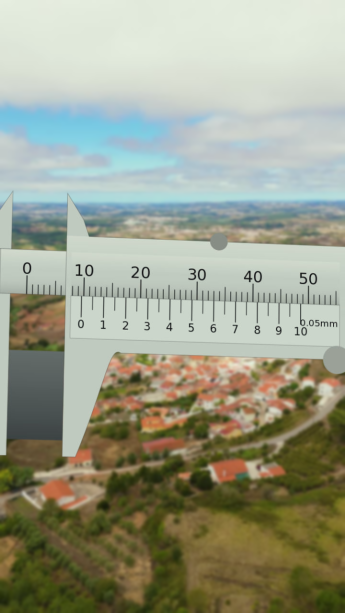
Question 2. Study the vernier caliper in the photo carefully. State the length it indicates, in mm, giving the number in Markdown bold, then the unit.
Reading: **9.6** mm
